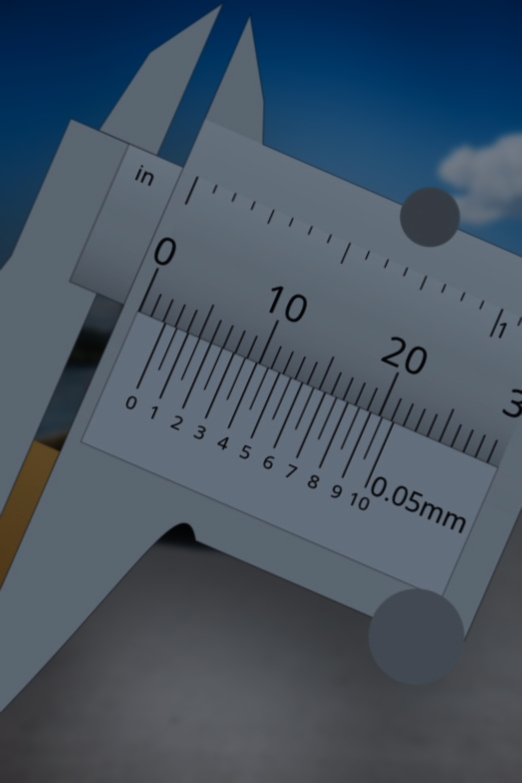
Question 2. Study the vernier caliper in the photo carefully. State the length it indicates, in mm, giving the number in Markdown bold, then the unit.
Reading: **2.2** mm
